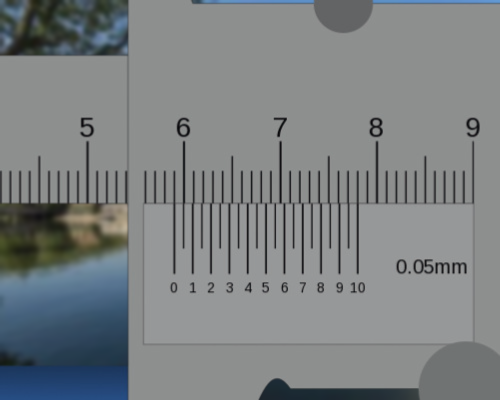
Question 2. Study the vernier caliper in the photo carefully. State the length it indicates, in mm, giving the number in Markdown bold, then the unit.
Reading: **59.0** mm
